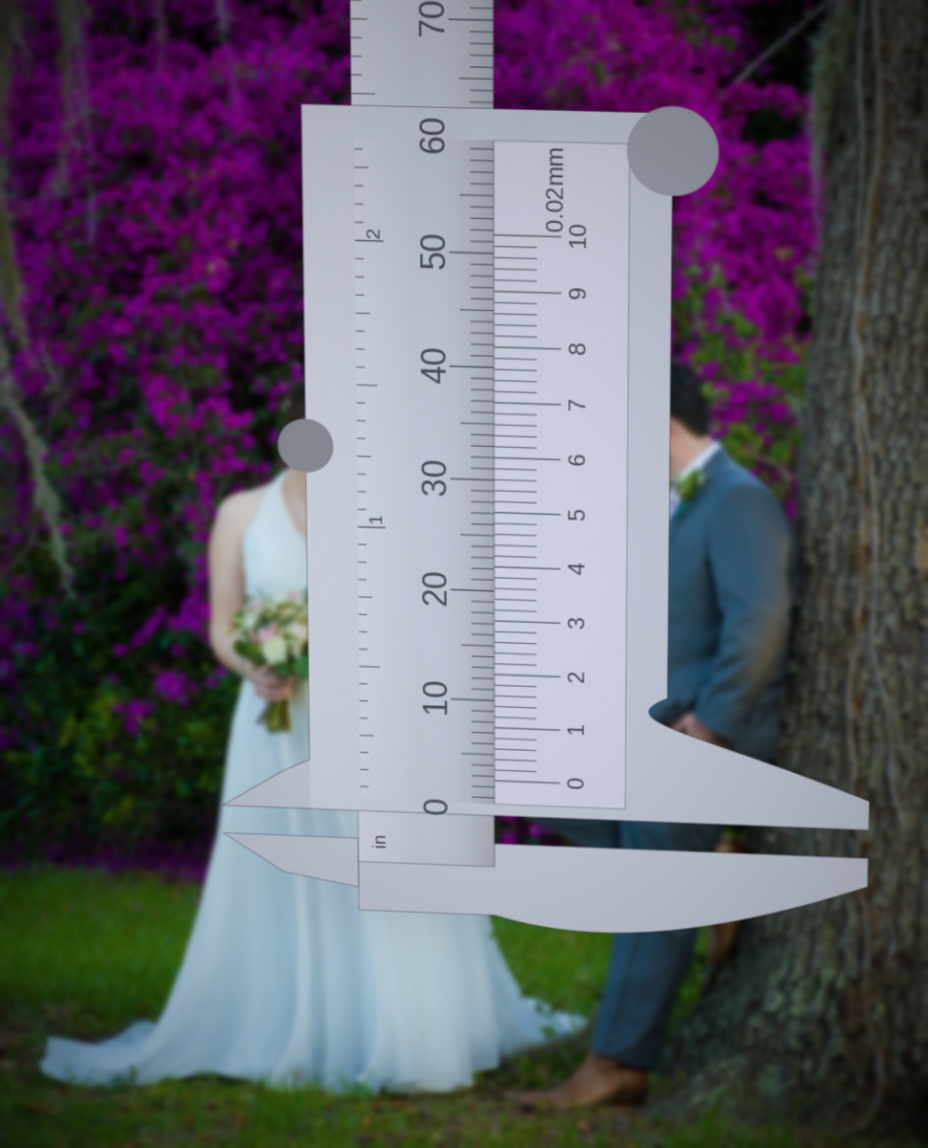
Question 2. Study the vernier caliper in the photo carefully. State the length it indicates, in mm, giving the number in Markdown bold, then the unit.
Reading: **2.6** mm
